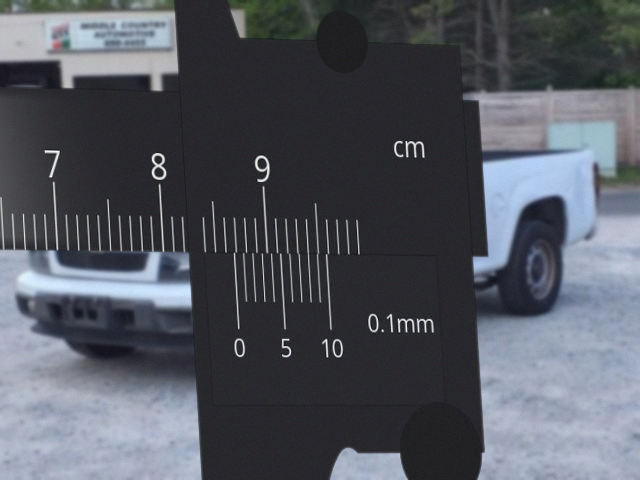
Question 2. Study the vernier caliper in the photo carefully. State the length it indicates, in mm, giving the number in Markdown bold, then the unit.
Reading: **86.8** mm
